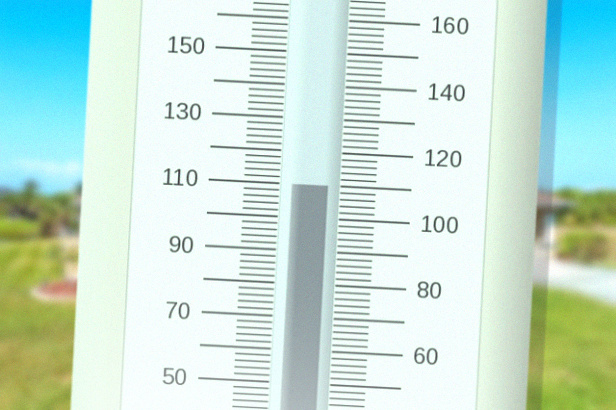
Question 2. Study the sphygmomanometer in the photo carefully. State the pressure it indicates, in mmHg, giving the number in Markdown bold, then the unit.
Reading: **110** mmHg
